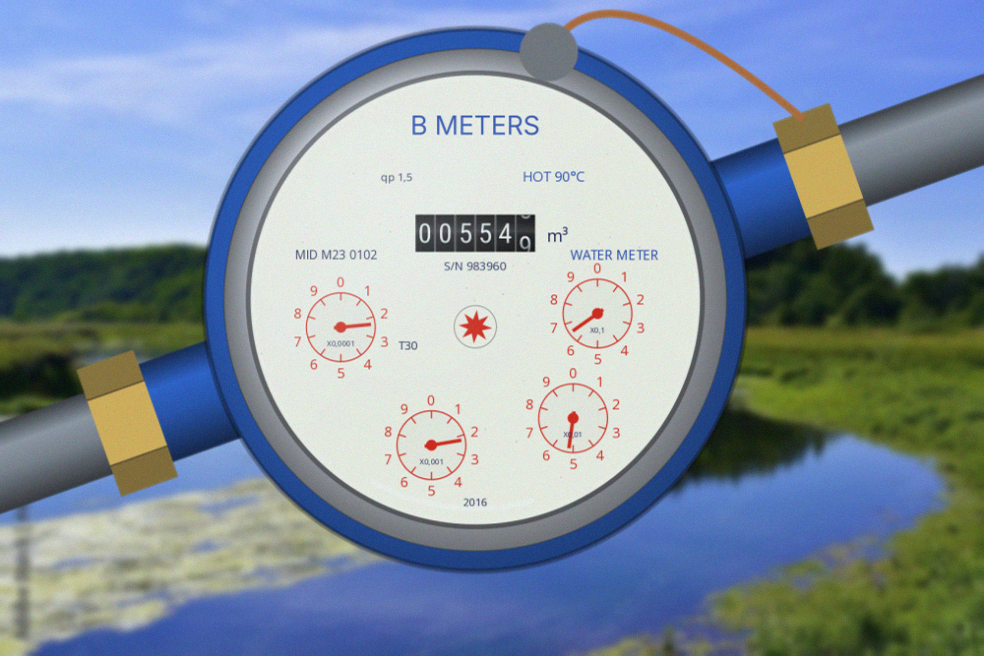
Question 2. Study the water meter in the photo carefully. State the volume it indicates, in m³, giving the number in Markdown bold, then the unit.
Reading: **5548.6522** m³
